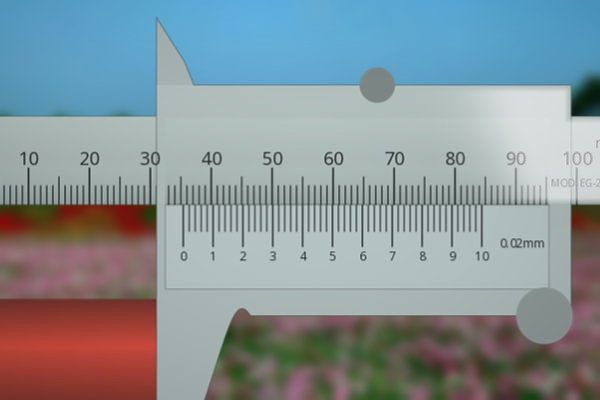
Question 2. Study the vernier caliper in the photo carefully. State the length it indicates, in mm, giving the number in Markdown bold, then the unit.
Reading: **35.4** mm
